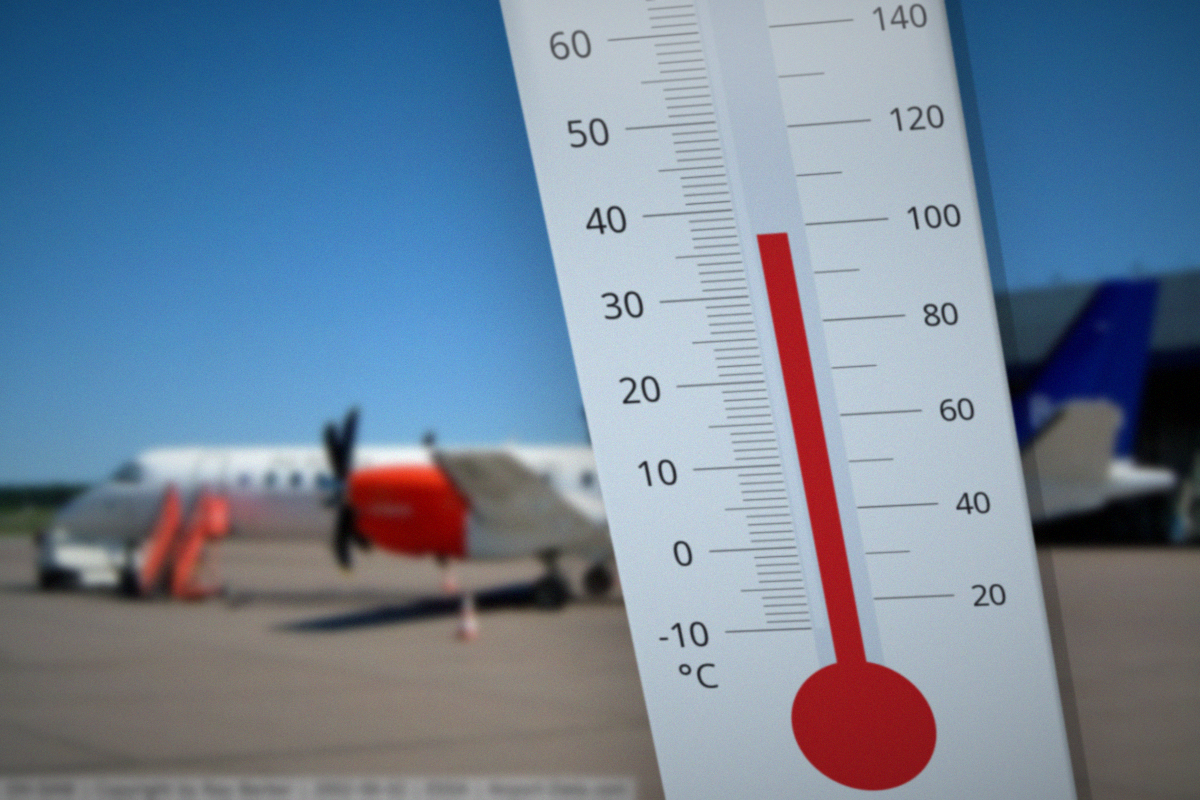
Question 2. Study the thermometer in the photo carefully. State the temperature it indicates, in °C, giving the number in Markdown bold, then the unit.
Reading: **37** °C
